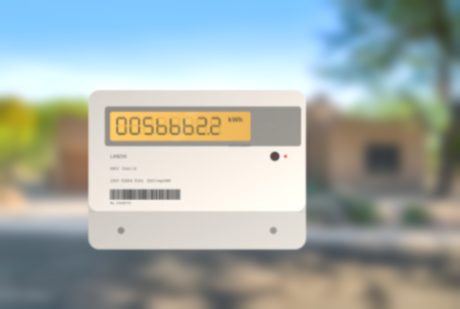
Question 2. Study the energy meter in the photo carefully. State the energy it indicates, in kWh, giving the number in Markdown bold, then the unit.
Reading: **56662.2** kWh
